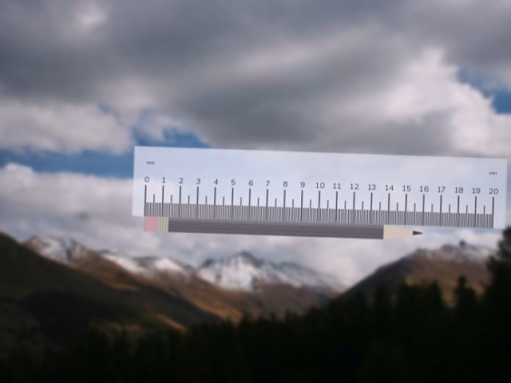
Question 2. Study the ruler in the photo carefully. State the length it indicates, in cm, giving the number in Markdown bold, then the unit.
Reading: **16** cm
